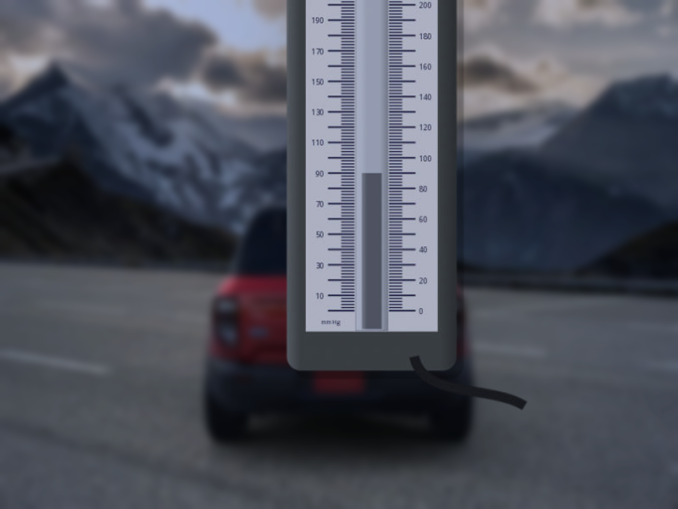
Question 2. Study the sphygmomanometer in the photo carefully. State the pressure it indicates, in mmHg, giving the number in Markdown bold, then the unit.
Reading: **90** mmHg
